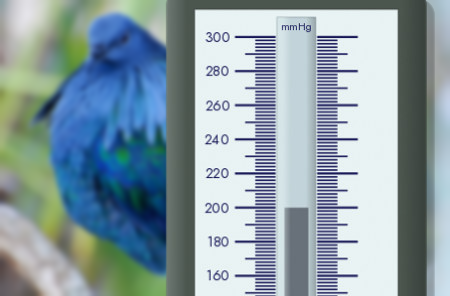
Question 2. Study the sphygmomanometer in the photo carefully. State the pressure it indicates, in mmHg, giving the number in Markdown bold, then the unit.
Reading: **200** mmHg
